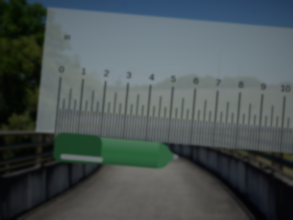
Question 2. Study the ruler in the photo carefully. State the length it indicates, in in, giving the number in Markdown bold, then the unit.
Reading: **5.5** in
